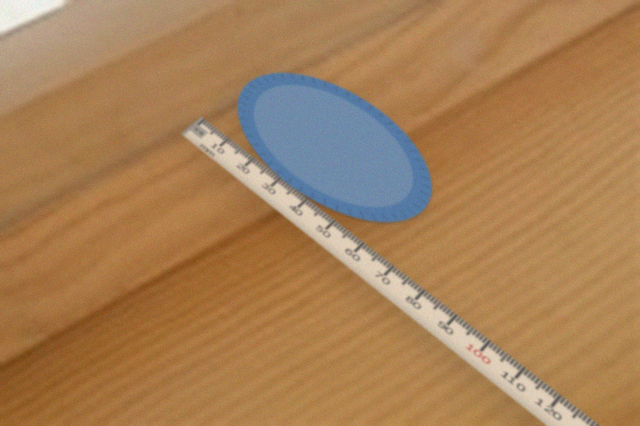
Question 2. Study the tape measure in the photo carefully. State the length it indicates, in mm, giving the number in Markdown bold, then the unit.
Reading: **65** mm
